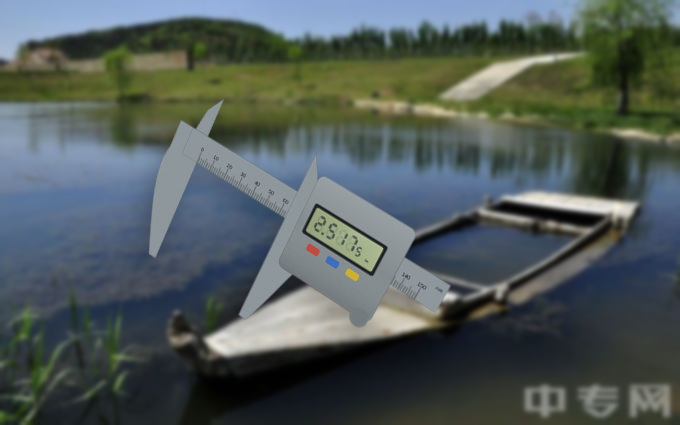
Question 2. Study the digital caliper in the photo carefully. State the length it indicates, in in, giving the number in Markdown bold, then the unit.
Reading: **2.5175** in
